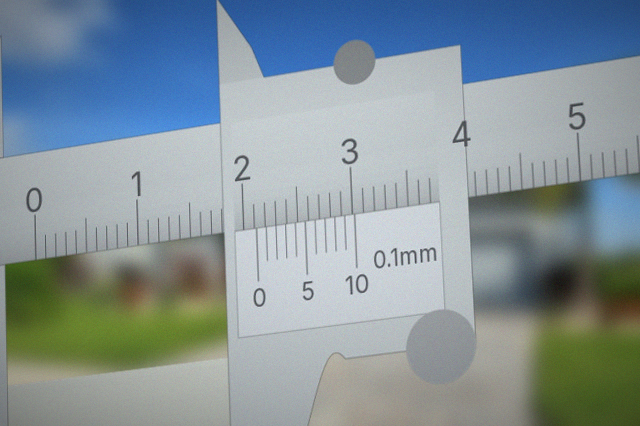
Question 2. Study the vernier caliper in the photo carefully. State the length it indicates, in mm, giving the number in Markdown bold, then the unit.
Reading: **21.2** mm
